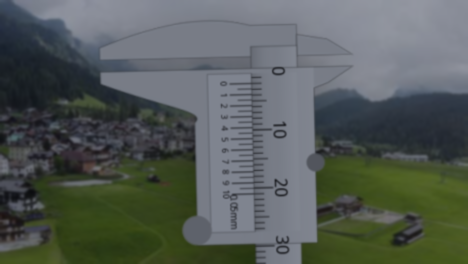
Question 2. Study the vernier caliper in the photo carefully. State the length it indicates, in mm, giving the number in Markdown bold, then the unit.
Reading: **2.0** mm
